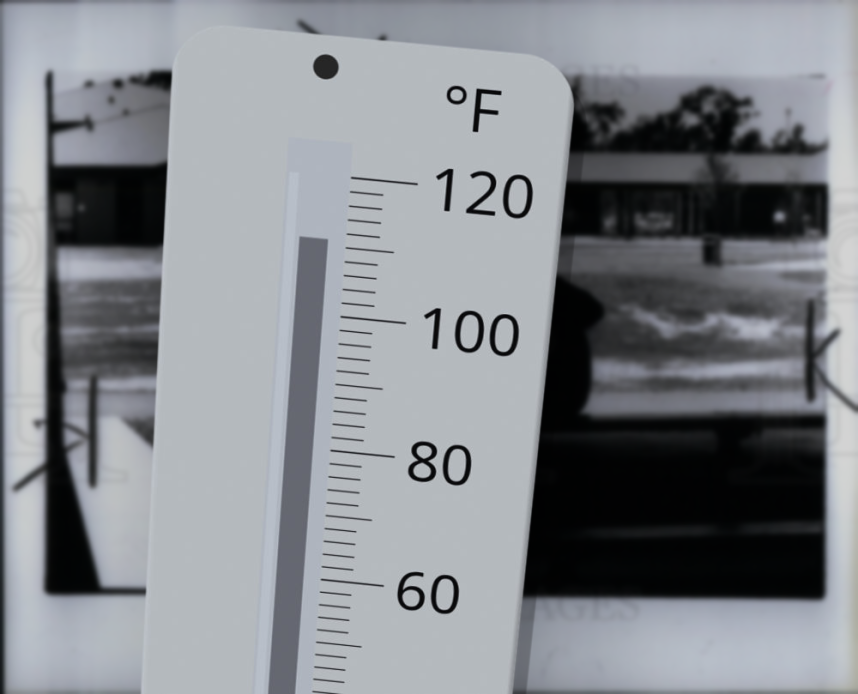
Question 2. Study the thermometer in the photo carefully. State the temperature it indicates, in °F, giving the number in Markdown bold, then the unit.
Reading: **111** °F
